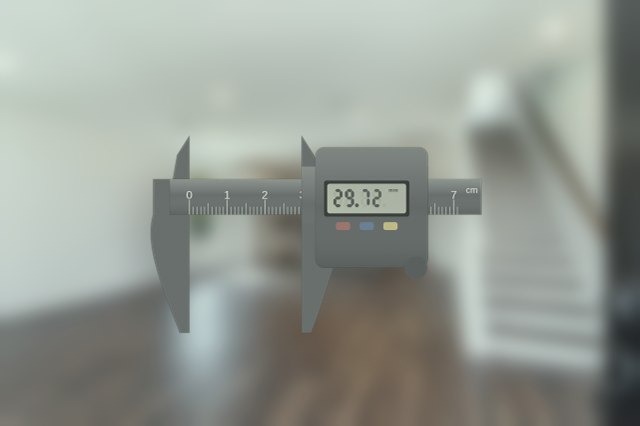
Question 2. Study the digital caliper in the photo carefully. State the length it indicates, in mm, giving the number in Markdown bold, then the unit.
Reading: **29.72** mm
